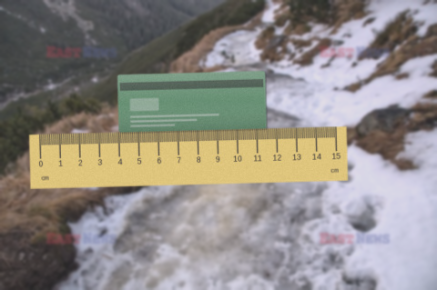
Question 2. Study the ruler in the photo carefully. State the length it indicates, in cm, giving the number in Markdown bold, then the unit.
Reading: **7.5** cm
